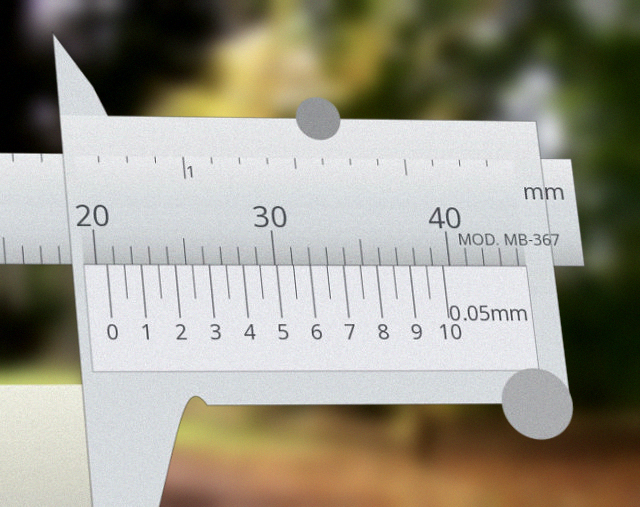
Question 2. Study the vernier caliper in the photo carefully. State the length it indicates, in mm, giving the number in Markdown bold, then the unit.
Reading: **20.6** mm
